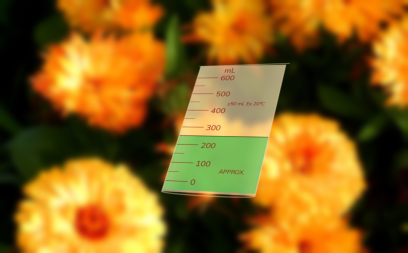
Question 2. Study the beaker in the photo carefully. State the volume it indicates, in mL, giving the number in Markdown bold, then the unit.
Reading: **250** mL
